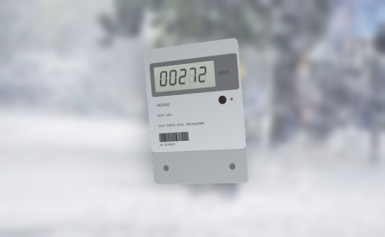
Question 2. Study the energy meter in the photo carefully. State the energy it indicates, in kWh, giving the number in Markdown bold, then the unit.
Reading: **272** kWh
